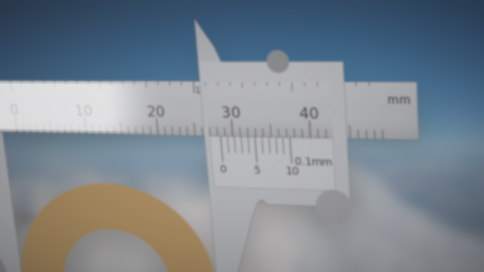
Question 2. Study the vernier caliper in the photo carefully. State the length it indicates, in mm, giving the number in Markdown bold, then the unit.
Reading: **28.4** mm
